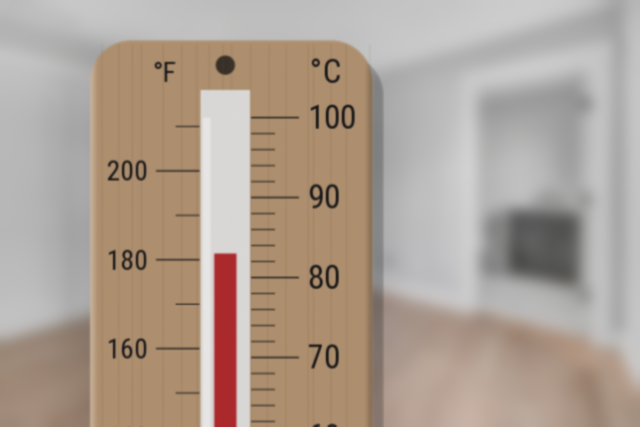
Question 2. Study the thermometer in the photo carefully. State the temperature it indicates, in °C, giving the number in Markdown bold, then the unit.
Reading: **83** °C
